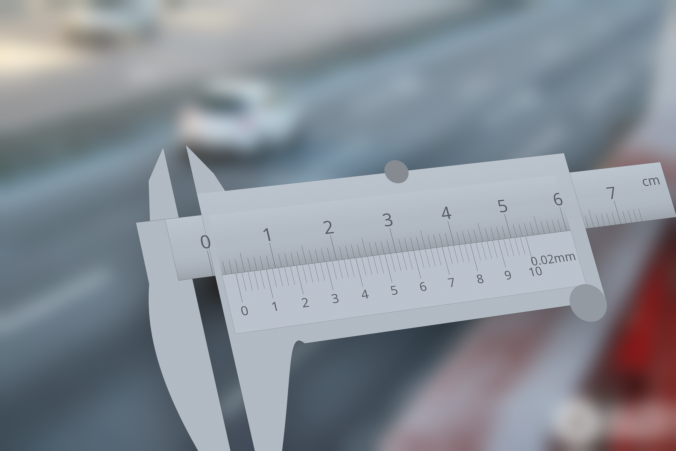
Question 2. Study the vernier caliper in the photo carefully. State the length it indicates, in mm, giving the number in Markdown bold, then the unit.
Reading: **3.6** mm
